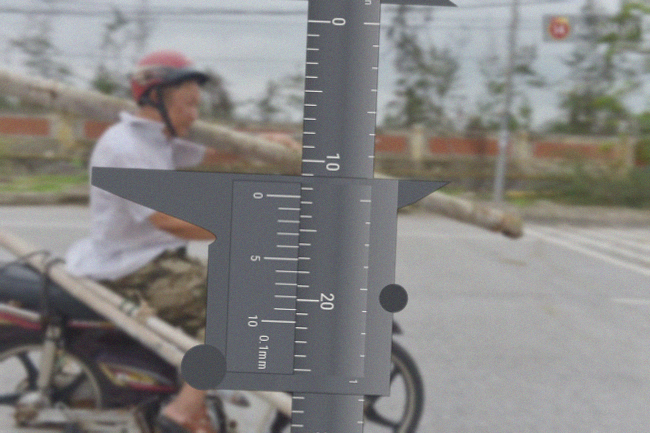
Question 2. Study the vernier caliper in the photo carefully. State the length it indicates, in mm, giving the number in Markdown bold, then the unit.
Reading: **12.6** mm
